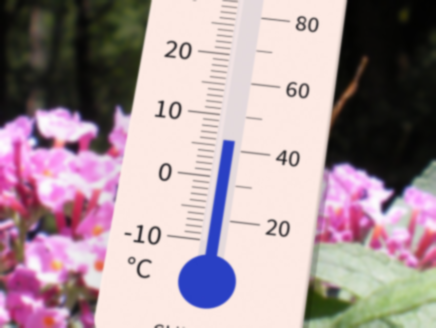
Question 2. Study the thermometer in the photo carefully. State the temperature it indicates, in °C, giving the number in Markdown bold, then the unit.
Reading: **6** °C
